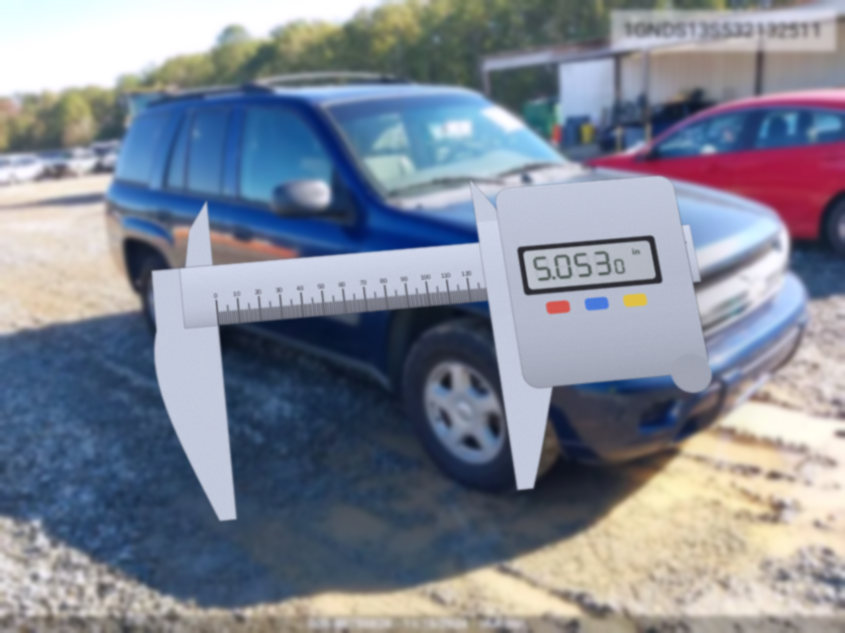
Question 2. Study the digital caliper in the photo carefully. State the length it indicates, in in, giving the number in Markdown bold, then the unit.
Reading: **5.0530** in
